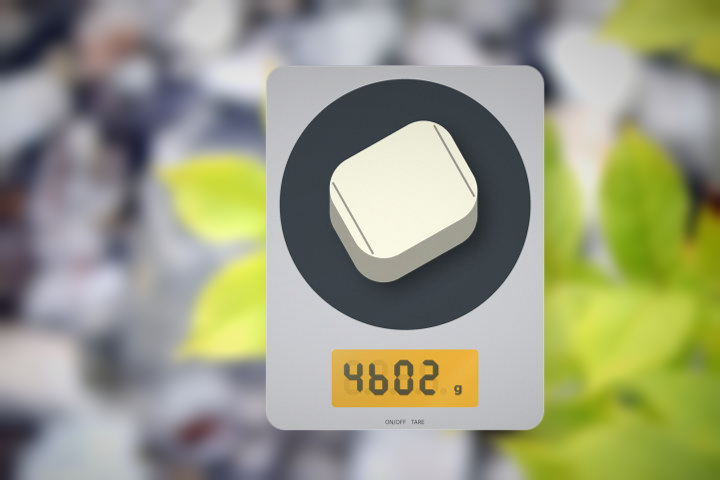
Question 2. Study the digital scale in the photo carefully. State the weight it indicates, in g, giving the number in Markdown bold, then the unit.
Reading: **4602** g
